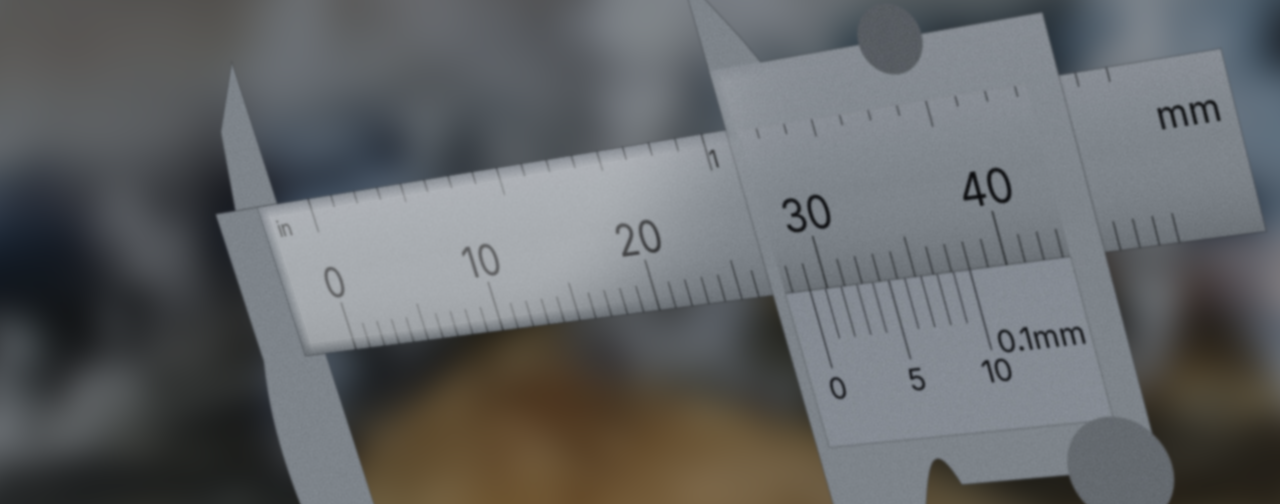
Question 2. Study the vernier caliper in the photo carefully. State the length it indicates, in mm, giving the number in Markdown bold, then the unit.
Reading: **29.0** mm
